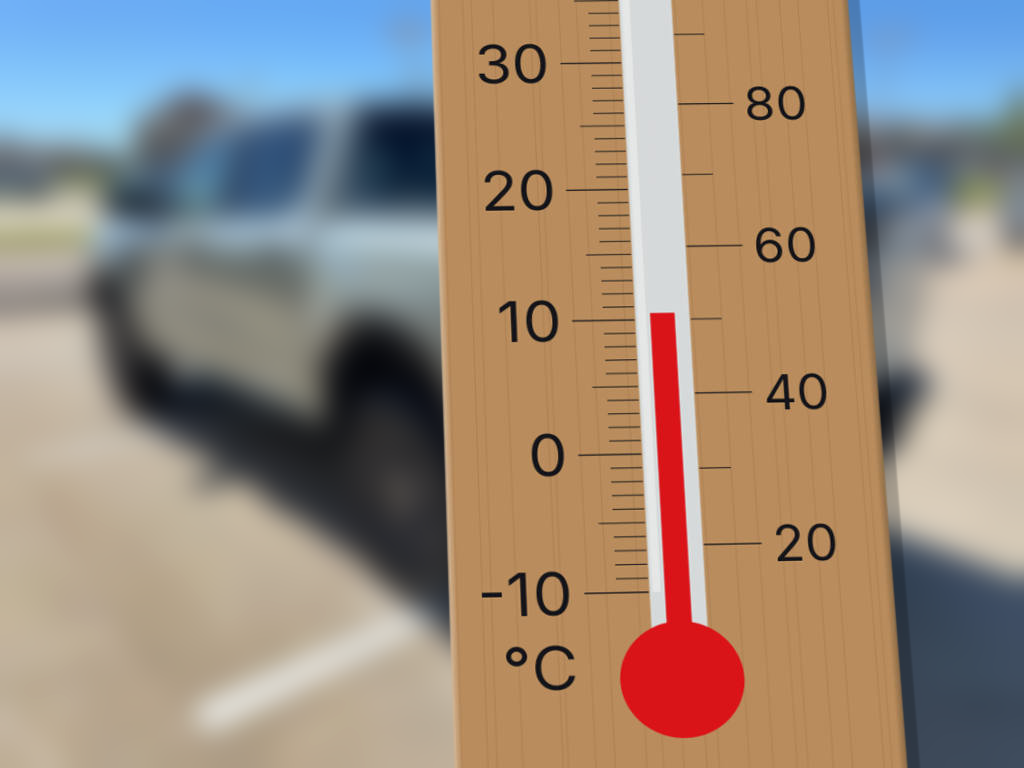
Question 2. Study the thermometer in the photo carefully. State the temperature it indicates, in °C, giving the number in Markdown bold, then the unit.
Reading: **10.5** °C
